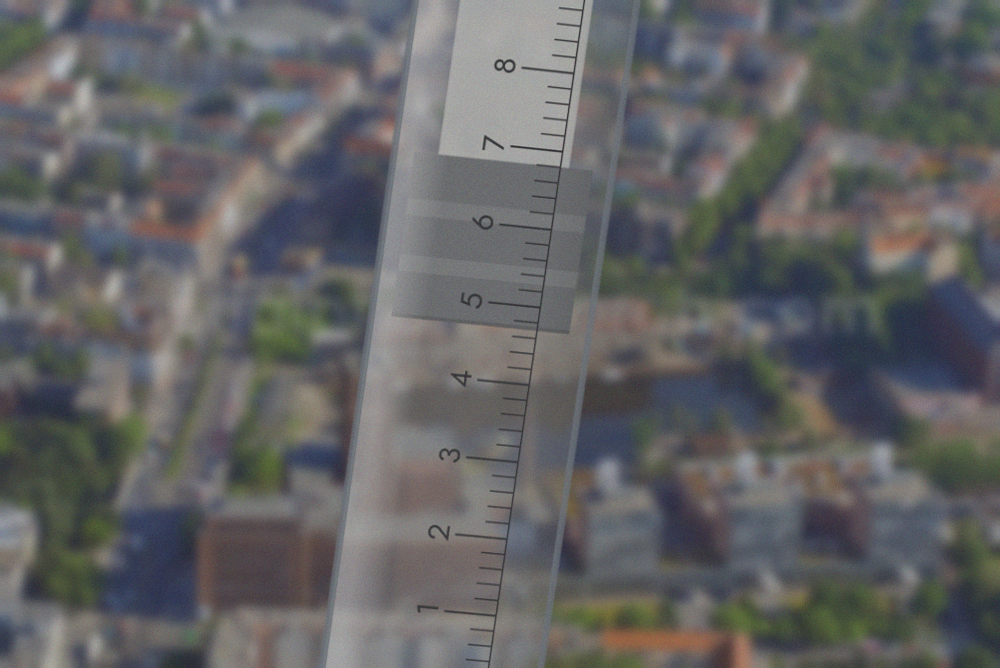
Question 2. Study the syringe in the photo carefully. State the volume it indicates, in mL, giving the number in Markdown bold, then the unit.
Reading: **4.7** mL
